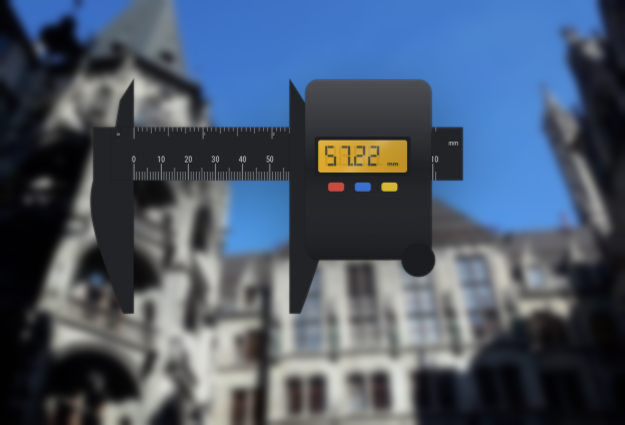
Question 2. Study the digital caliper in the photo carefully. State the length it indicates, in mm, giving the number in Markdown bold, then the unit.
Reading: **57.22** mm
